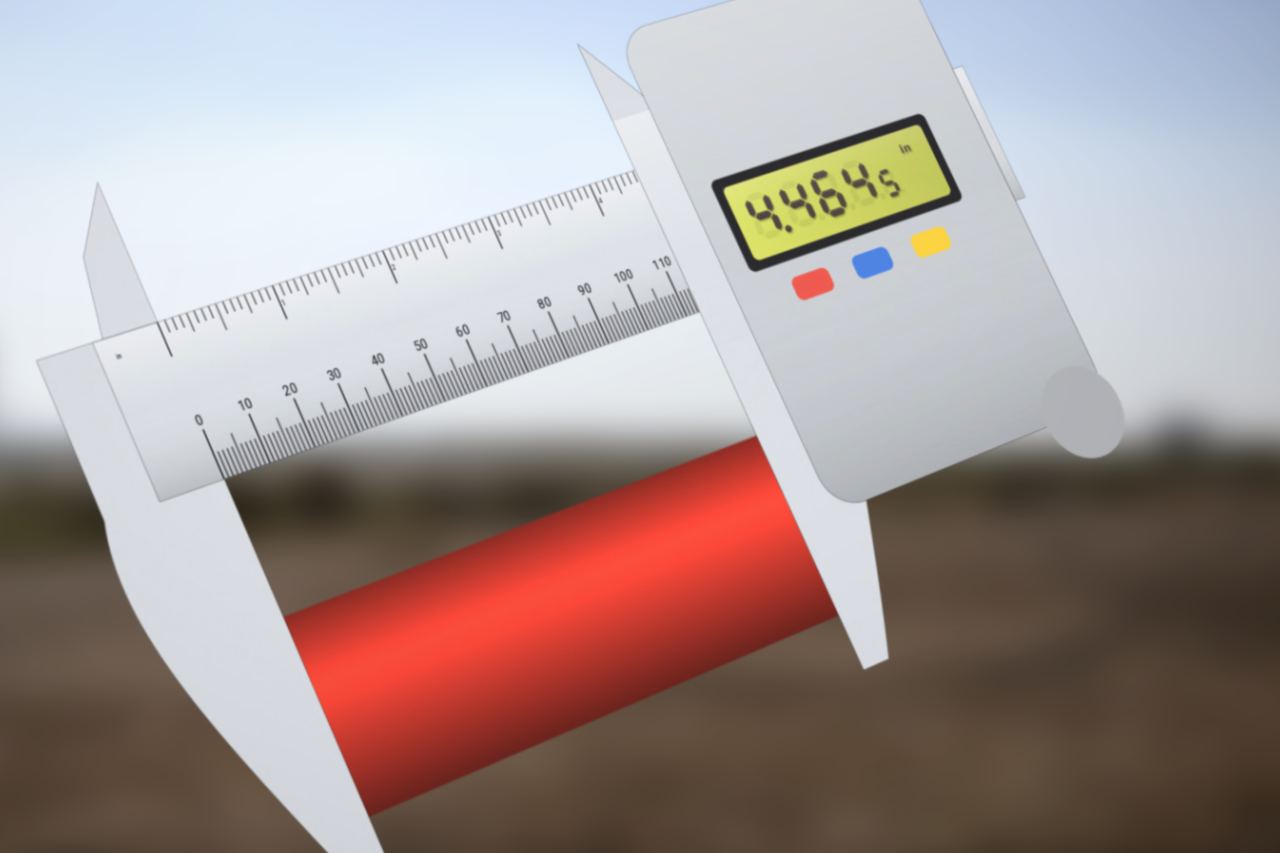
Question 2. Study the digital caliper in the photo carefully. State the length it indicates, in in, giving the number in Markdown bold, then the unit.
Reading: **4.4645** in
